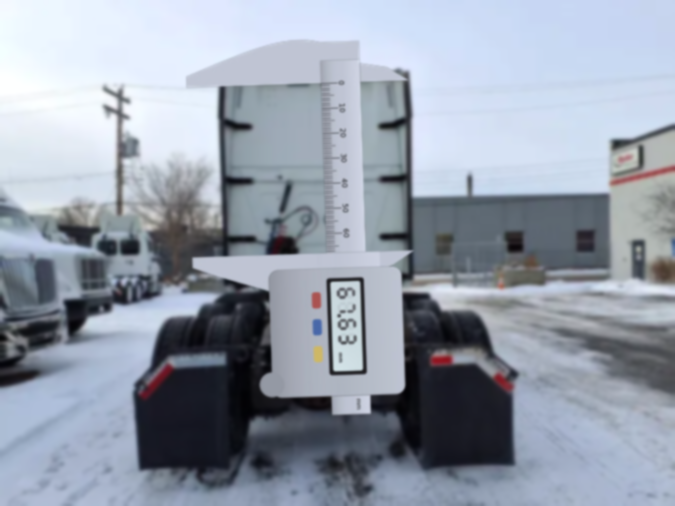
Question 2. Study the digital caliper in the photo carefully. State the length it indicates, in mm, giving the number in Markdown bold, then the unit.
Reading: **67.63** mm
